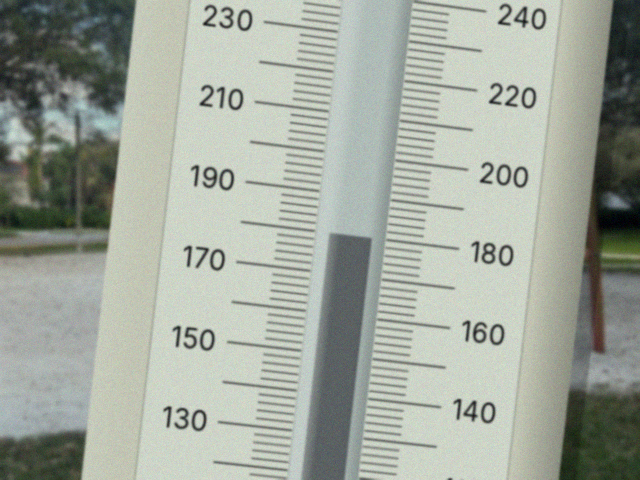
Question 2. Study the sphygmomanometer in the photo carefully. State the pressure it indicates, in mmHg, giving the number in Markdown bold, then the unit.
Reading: **180** mmHg
